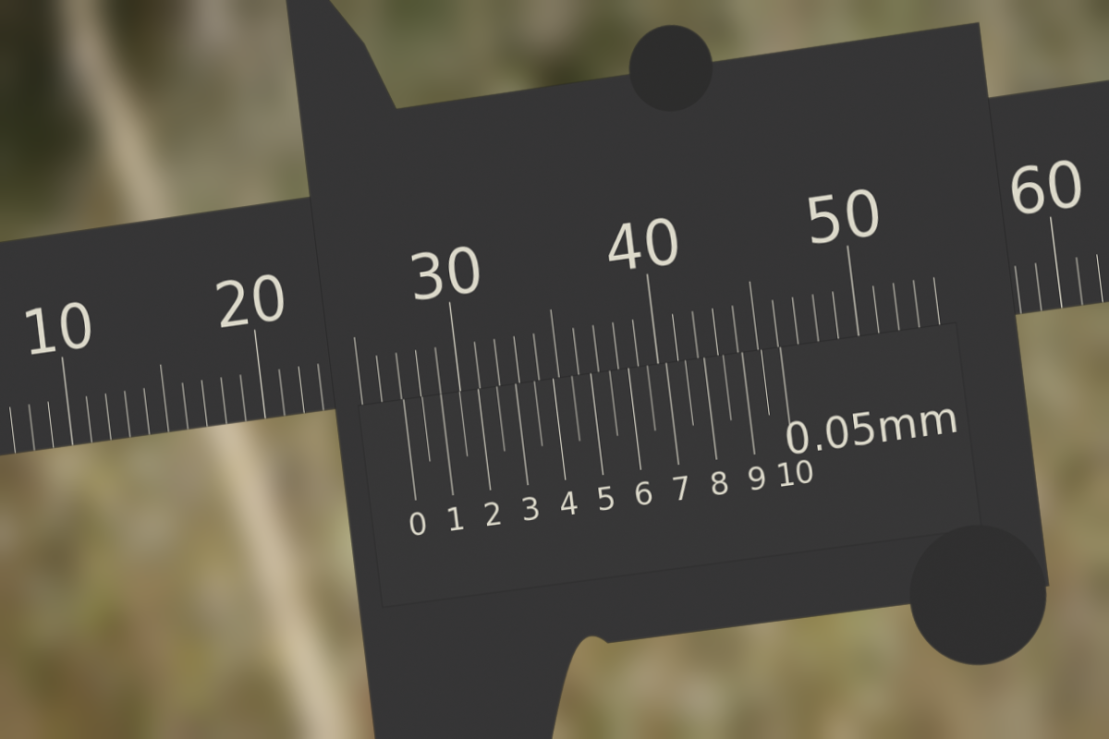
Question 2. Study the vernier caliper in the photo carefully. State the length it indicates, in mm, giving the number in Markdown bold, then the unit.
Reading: **27.1** mm
